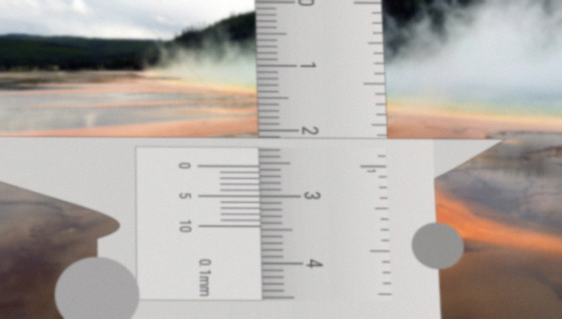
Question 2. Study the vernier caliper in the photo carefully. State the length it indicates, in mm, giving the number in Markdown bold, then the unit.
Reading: **25.5** mm
